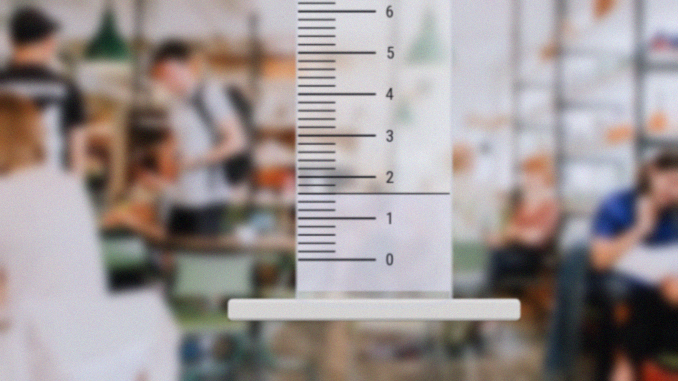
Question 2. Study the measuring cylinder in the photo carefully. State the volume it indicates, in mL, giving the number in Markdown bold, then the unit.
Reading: **1.6** mL
